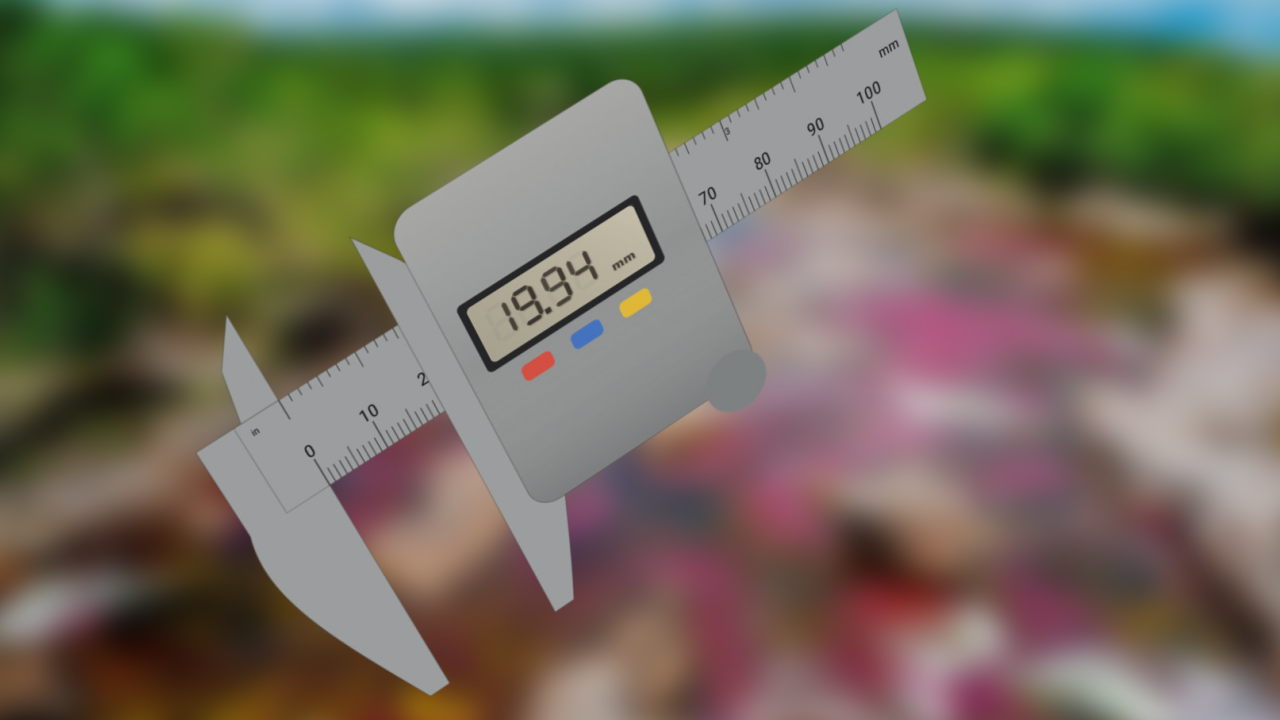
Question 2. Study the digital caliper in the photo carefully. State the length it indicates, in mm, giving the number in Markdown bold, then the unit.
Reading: **19.94** mm
